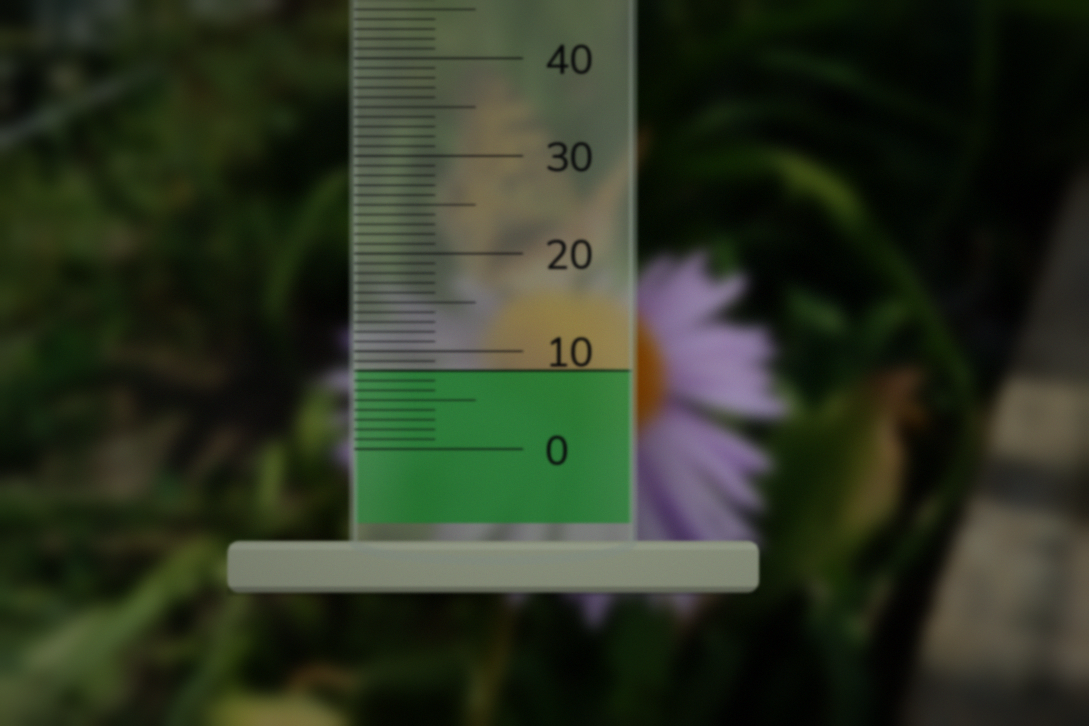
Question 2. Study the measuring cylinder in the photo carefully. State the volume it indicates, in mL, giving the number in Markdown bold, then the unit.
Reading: **8** mL
